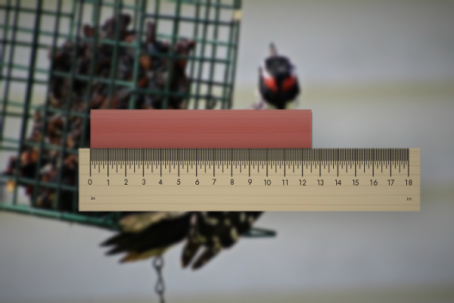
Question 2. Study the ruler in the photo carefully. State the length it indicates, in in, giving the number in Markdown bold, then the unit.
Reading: **12.5** in
